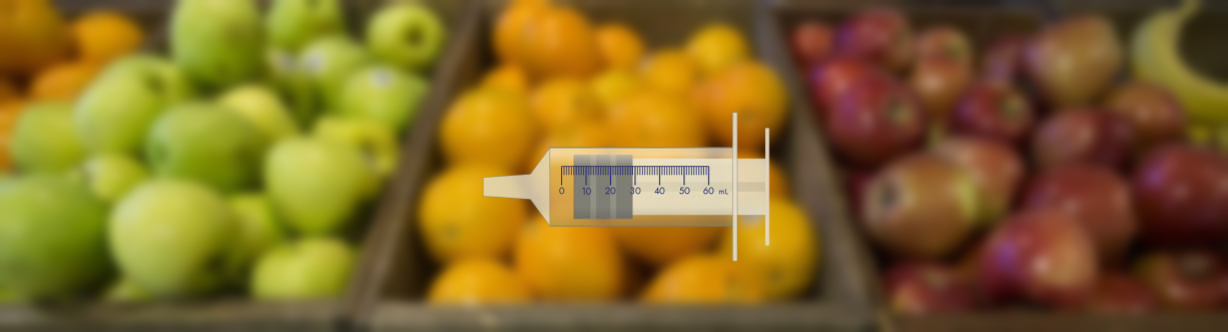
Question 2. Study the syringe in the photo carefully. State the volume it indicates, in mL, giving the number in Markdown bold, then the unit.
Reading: **5** mL
